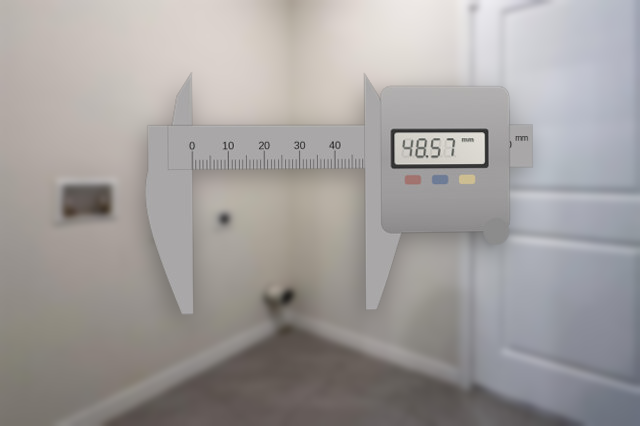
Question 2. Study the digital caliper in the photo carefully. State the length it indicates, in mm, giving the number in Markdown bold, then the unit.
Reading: **48.57** mm
